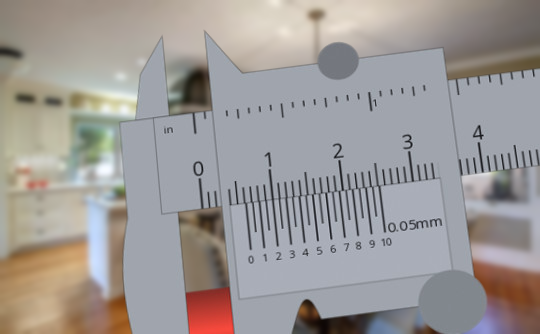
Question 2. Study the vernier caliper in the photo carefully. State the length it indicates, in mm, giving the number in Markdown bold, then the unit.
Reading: **6.2** mm
